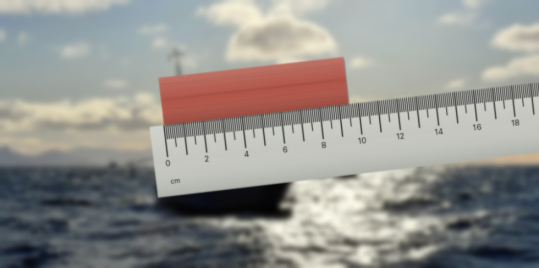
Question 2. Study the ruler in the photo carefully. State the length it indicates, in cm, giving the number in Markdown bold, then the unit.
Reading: **9.5** cm
